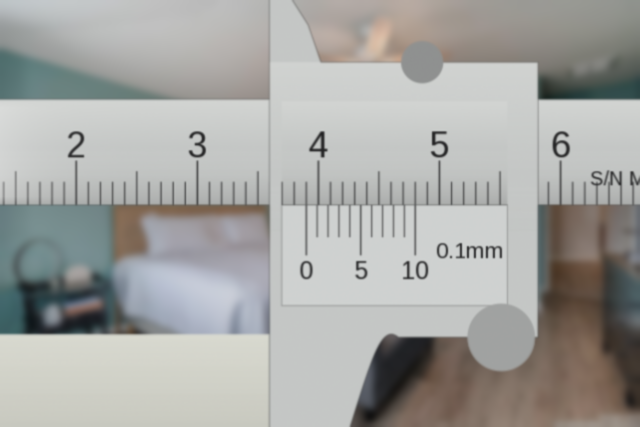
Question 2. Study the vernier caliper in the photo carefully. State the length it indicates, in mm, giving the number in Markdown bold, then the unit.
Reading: **39.0** mm
